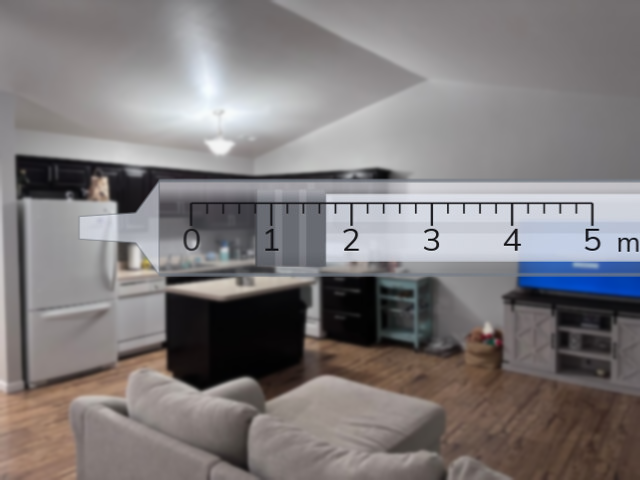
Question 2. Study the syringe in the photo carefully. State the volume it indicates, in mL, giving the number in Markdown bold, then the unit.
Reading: **0.8** mL
